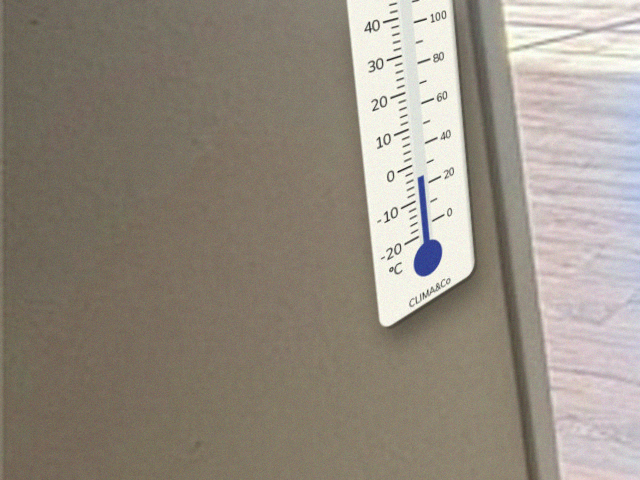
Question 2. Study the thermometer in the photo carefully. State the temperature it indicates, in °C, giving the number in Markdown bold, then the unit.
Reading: **-4** °C
